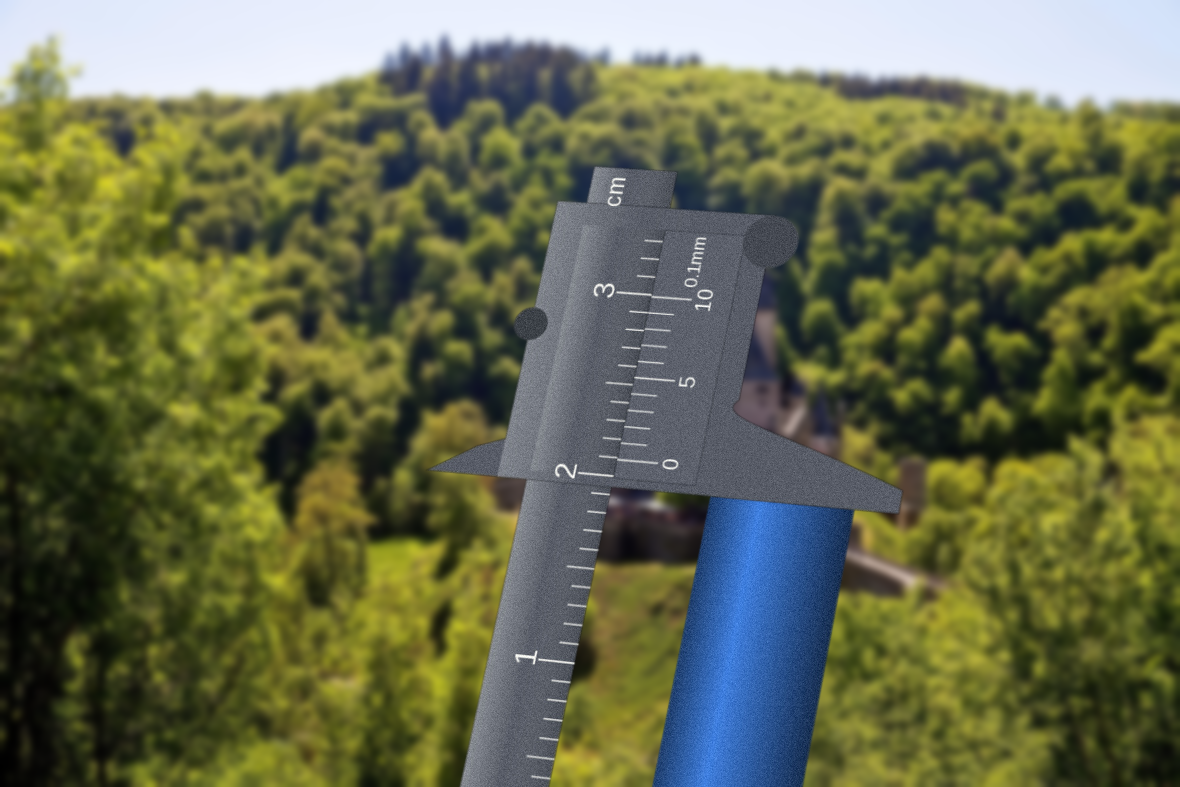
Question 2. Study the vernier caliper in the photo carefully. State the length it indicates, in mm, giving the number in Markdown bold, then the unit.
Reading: **20.9** mm
